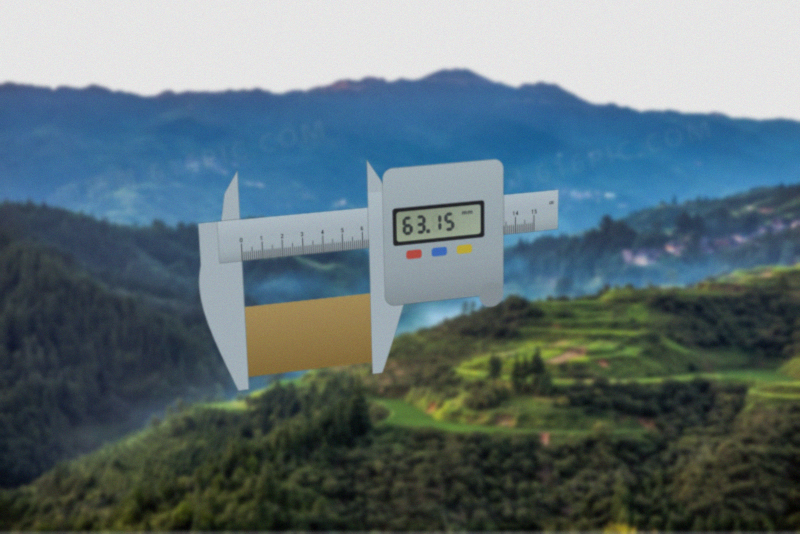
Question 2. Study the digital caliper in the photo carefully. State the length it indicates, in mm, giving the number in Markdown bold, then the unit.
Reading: **63.15** mm
